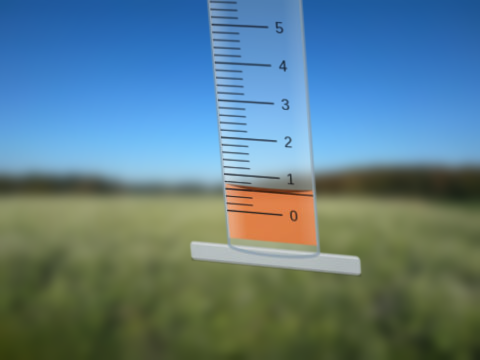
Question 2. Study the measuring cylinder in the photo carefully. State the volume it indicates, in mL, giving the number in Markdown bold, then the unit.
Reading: **0.6** mL
